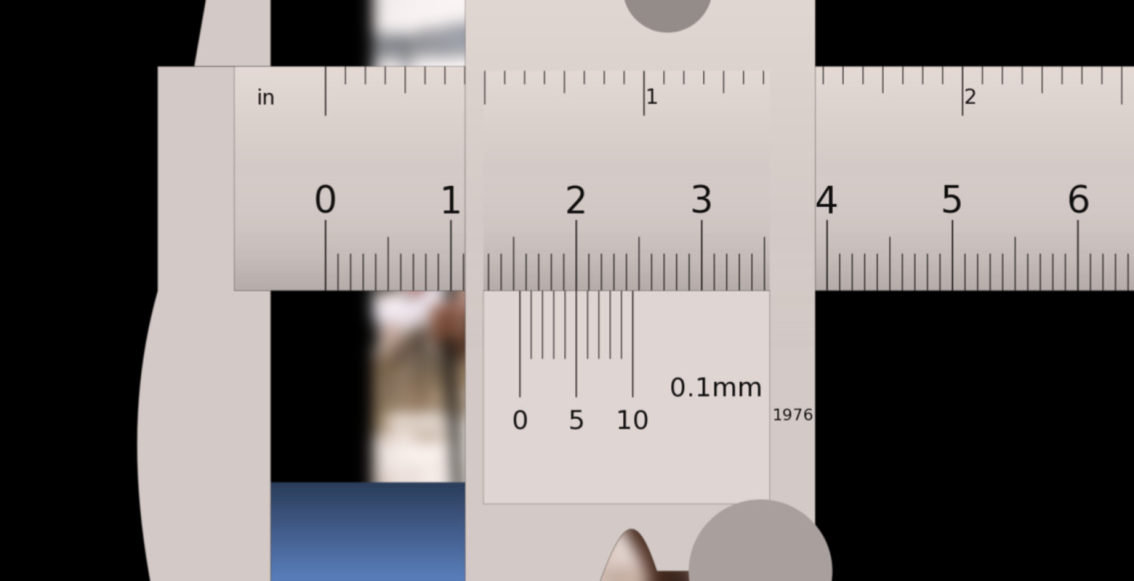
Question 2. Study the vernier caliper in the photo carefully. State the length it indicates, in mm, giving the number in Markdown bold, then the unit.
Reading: **15.5** mm
